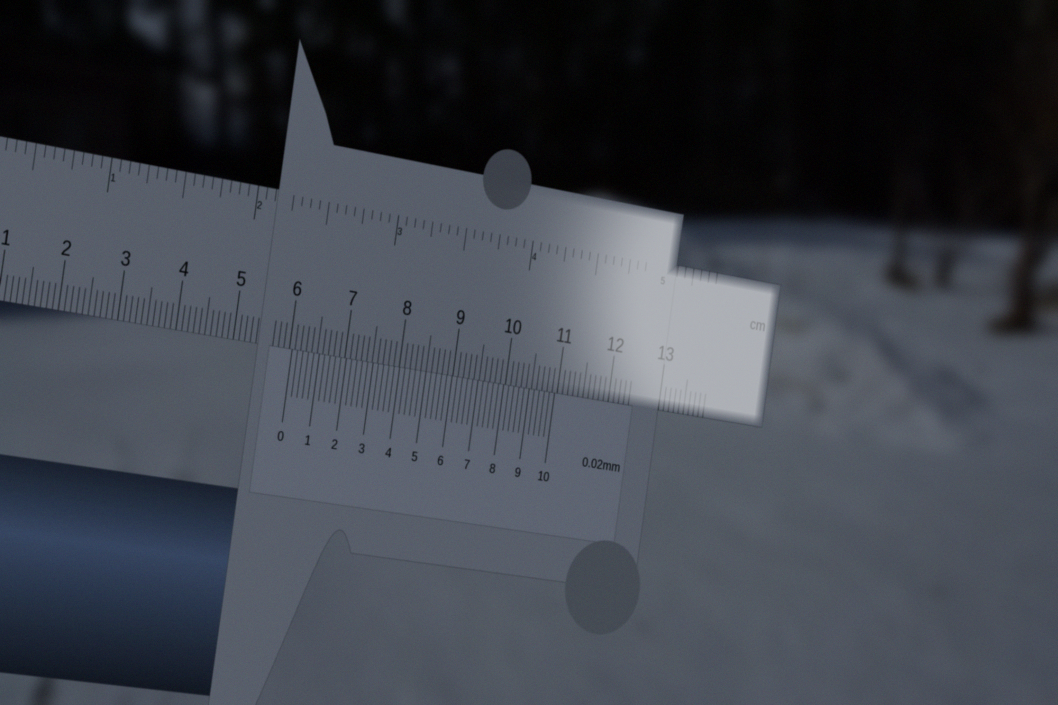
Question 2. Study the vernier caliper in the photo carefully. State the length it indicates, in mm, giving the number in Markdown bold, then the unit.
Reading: **60.5** mm
